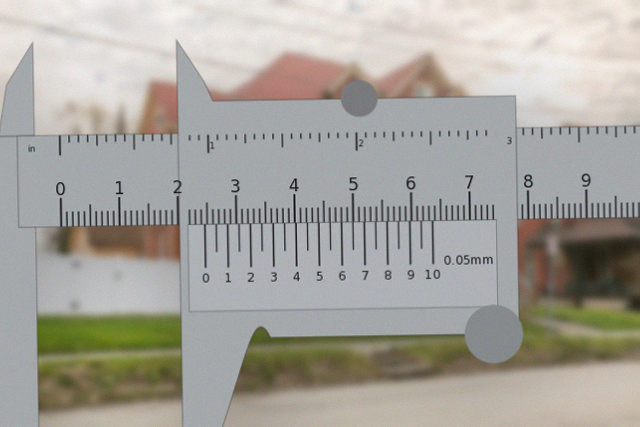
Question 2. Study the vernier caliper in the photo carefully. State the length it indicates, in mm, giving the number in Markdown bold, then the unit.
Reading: **24.6** mm
